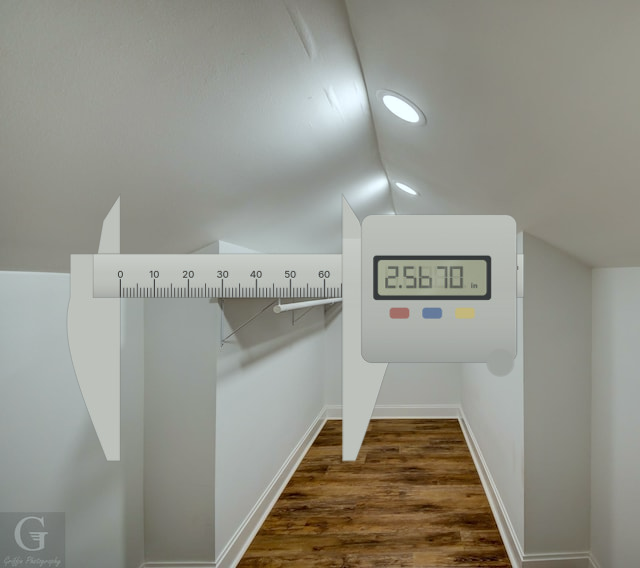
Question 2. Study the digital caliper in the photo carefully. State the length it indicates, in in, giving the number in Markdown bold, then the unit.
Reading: **2.5670** in
